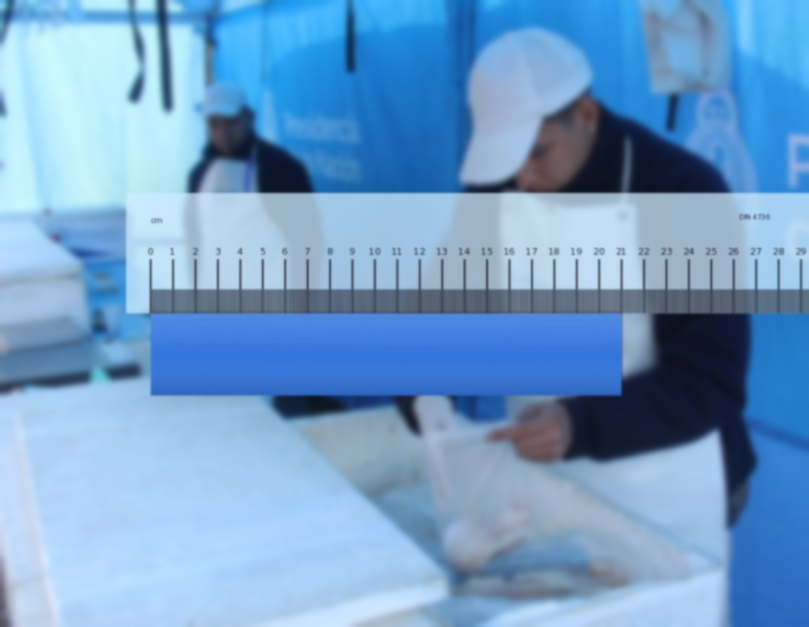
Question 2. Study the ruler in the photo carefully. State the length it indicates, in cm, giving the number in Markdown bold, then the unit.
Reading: **21** cm
